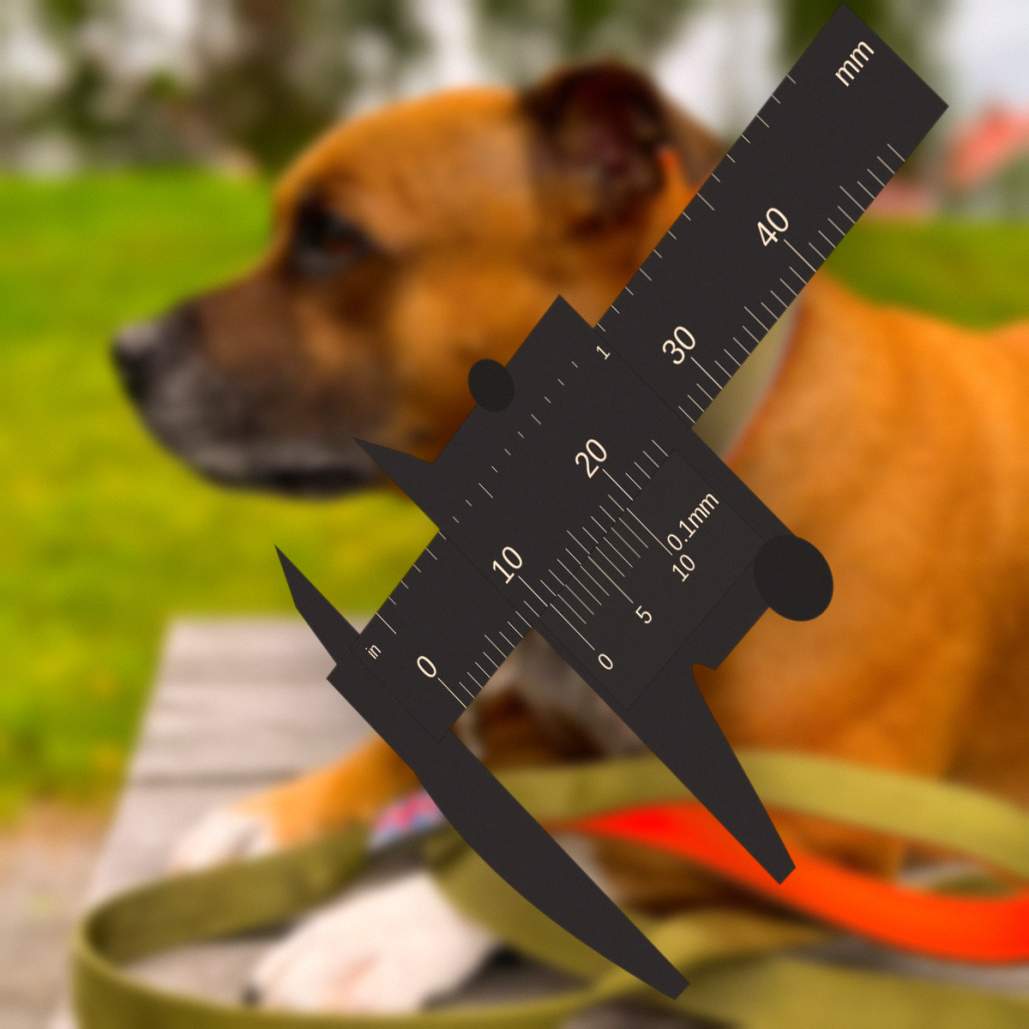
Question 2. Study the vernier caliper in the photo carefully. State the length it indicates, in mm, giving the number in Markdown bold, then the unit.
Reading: **10.3** mm
